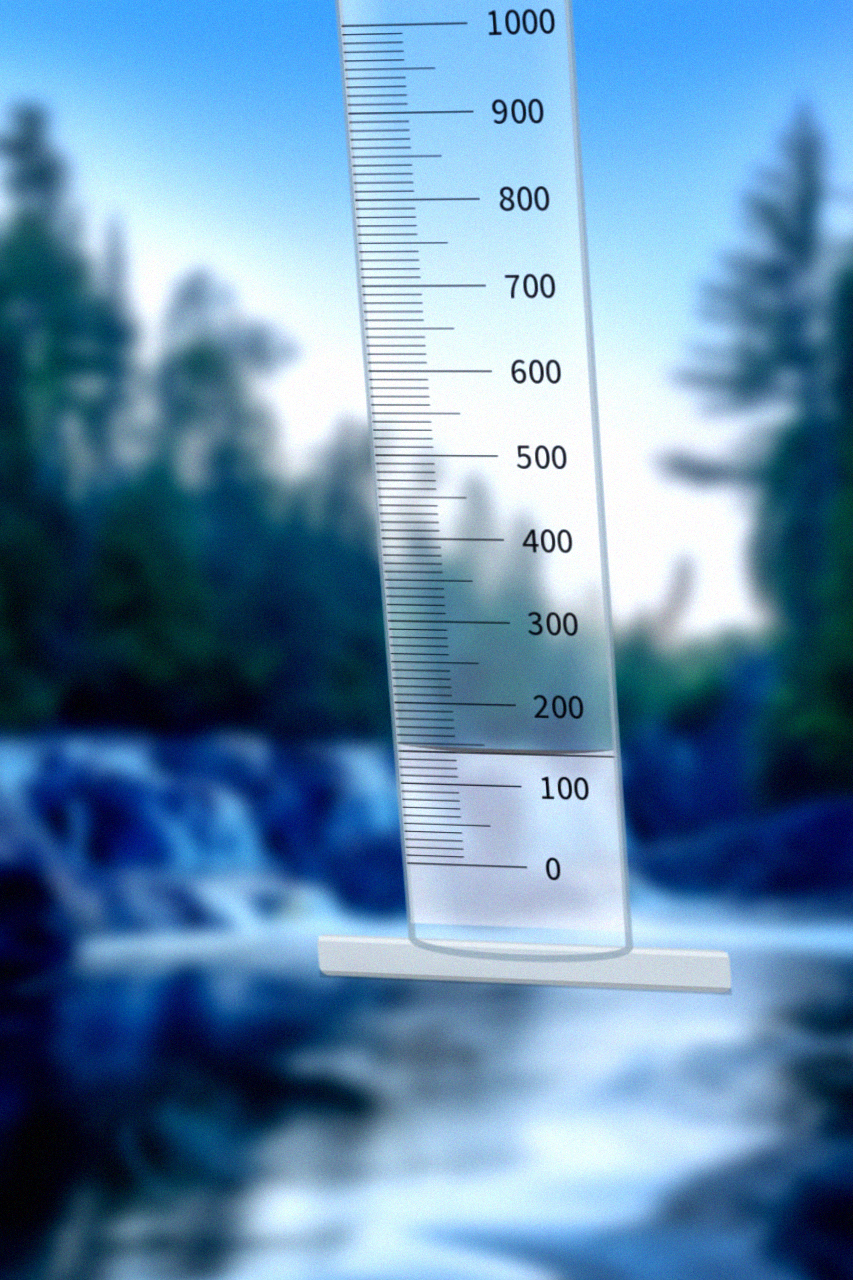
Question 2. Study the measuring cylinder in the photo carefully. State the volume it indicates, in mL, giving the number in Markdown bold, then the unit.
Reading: **140** mL
